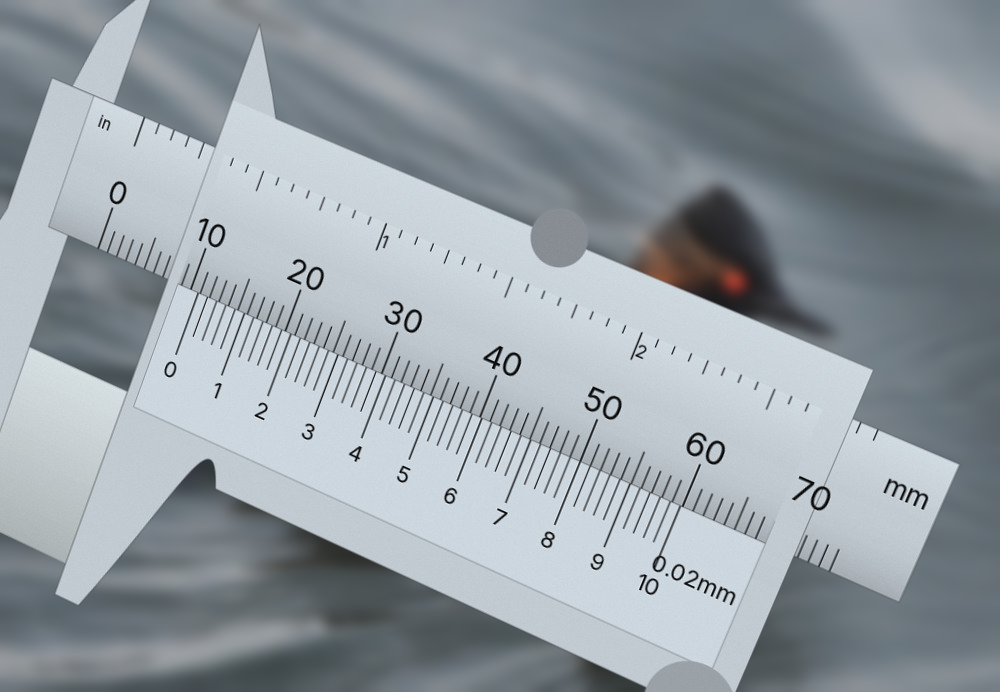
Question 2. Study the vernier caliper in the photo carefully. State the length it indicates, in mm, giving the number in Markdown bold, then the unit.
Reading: **10.8** mm
